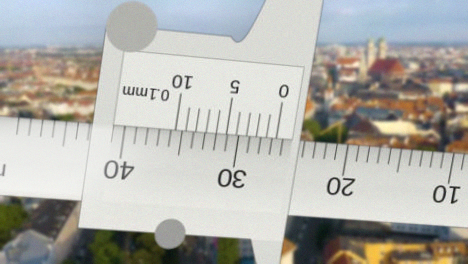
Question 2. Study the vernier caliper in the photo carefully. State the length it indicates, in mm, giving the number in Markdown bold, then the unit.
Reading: **26.6** mm
